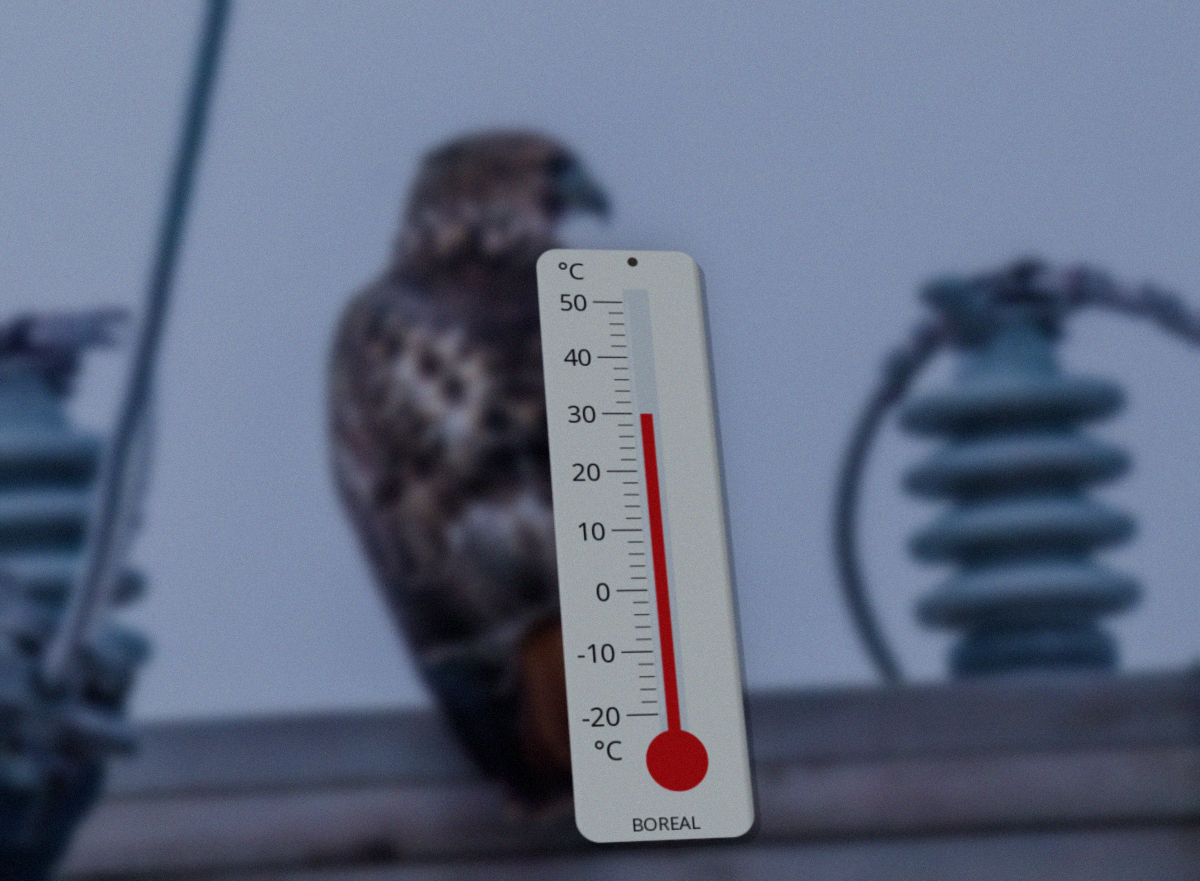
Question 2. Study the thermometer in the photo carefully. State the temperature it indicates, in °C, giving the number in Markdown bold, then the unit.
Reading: **30** °C
